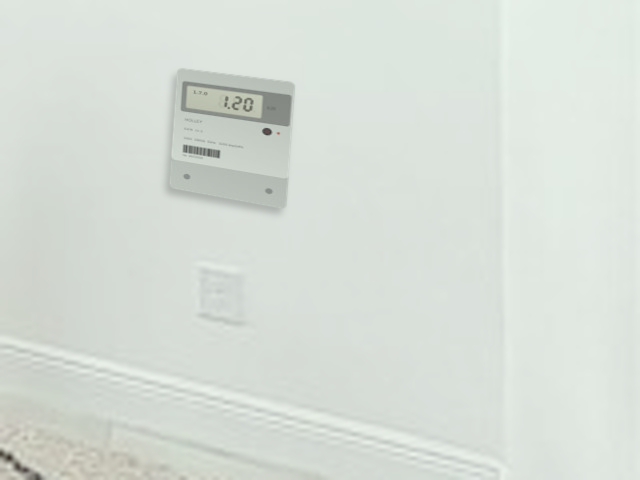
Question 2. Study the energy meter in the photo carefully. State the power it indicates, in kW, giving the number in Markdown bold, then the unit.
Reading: **1.20** kW
